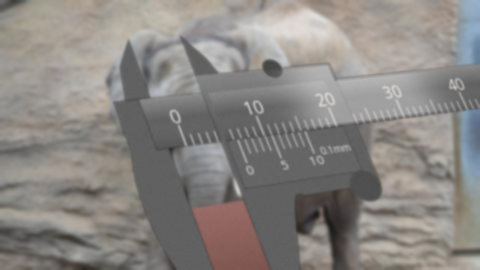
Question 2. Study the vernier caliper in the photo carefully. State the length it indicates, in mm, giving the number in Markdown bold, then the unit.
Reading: **6.5** mm
